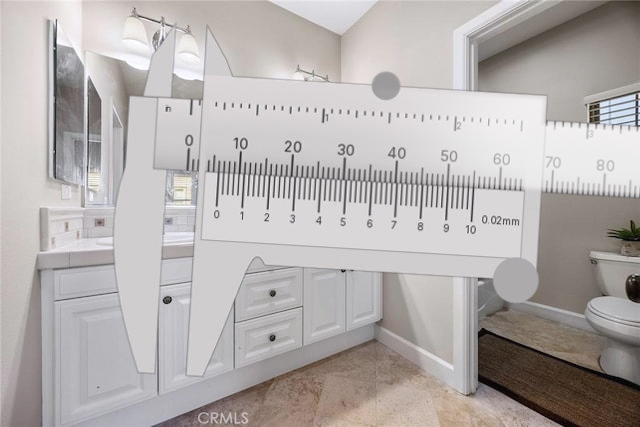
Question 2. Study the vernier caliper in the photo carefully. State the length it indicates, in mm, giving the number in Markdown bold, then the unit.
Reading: **6.0** mm
